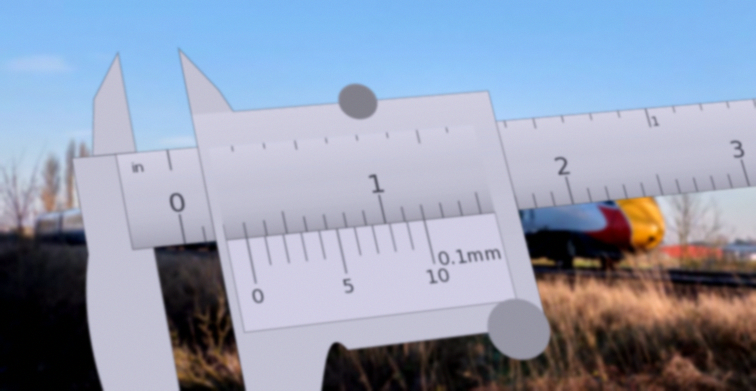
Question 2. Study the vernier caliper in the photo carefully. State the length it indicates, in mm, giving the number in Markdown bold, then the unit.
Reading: **3.0** mm
